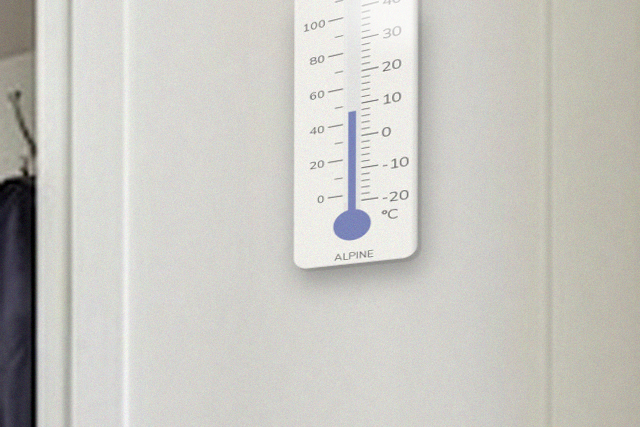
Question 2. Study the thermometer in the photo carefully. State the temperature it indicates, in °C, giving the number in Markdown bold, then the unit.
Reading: **8** °C
